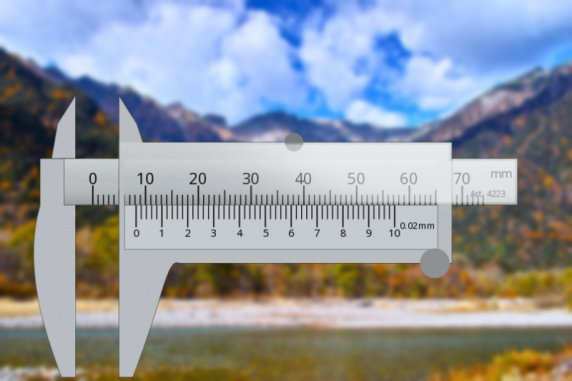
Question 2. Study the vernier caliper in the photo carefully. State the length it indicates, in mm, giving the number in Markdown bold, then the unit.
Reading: **8.2** mm
